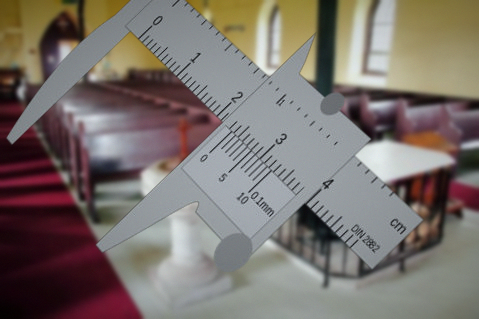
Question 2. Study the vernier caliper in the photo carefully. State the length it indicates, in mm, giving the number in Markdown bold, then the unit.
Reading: **23.6** mm
